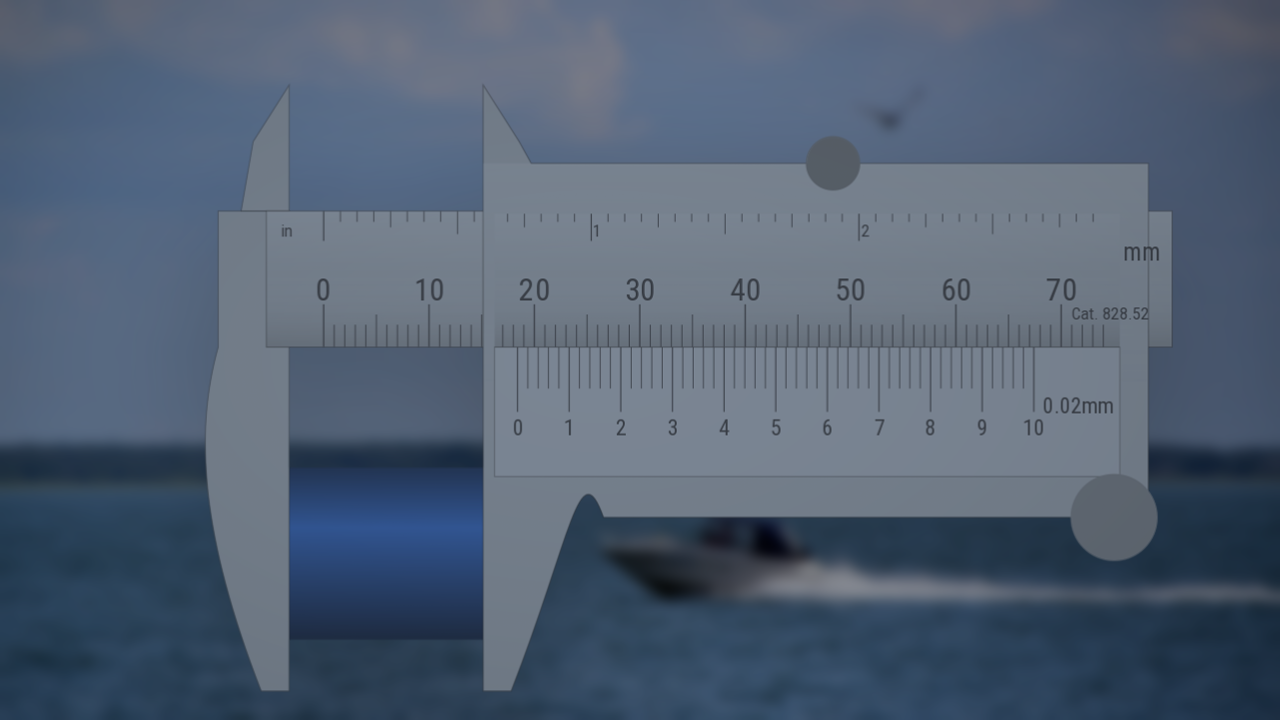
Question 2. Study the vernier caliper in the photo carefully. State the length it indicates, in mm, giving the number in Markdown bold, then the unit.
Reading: **18.4** mm
